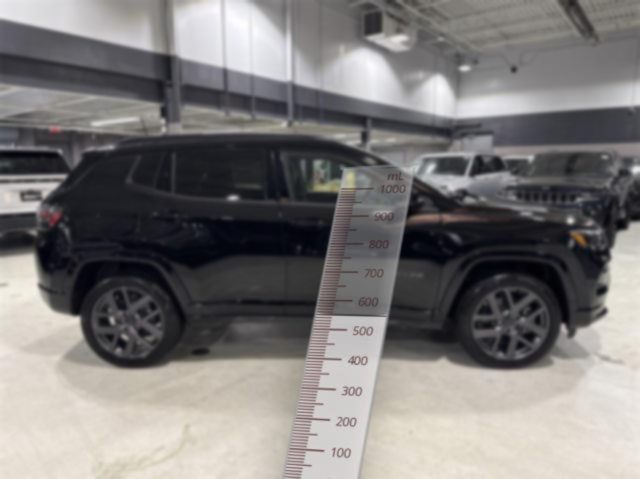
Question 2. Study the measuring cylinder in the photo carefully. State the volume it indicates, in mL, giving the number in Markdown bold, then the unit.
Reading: **550** mL
